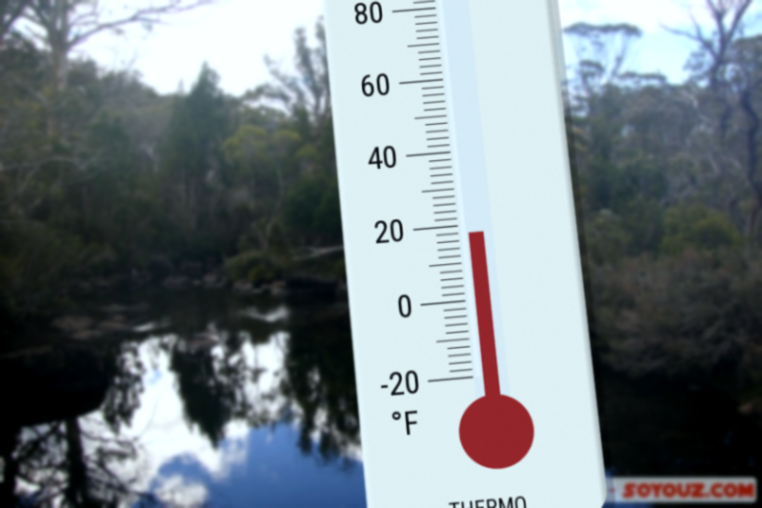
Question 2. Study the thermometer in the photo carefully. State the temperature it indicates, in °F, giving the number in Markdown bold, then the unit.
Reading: **18** °F
